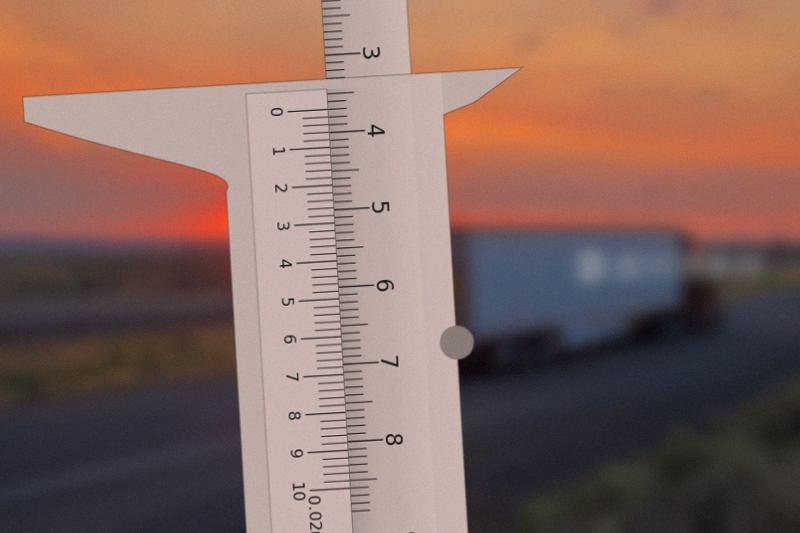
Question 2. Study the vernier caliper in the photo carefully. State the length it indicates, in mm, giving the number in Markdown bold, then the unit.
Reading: **37.0** mm
